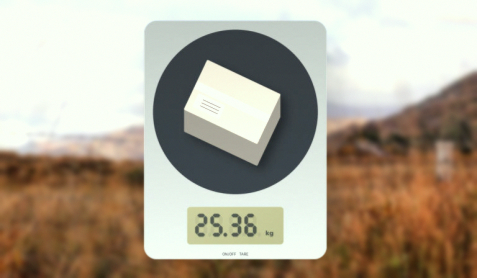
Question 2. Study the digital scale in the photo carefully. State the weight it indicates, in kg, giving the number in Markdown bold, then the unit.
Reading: **25.36** kg
